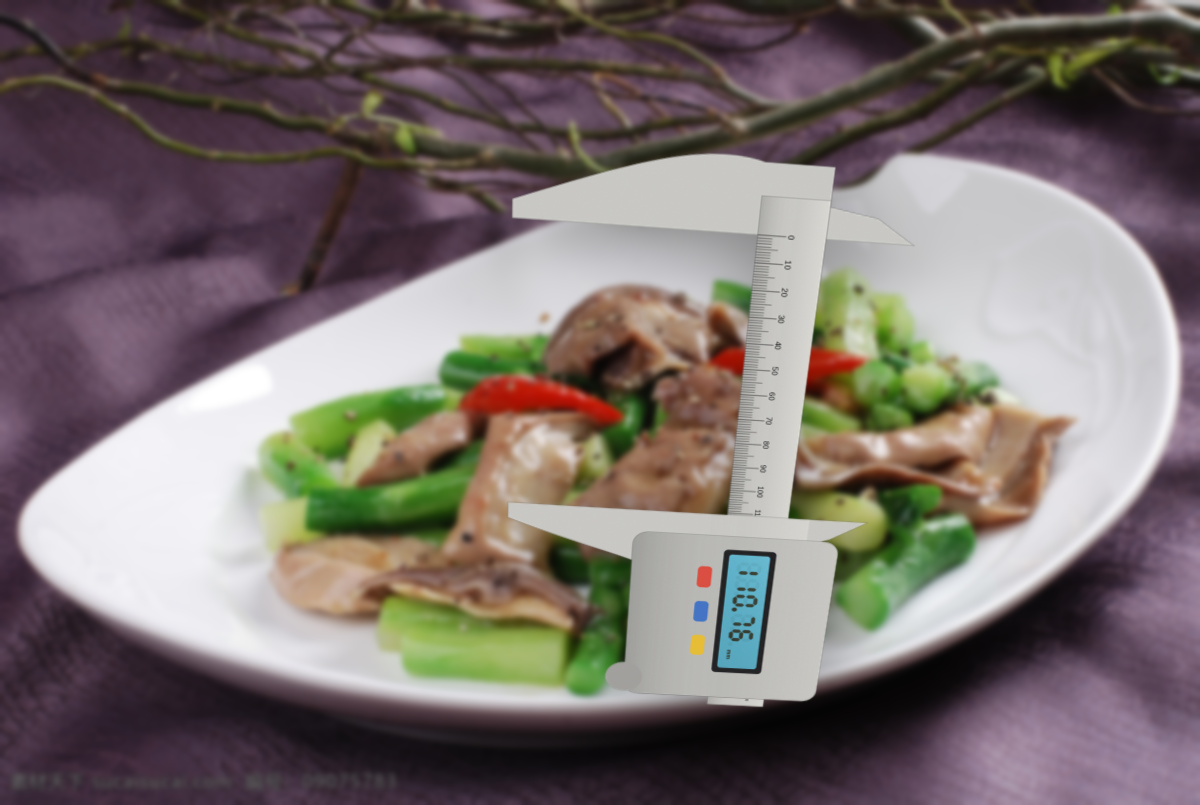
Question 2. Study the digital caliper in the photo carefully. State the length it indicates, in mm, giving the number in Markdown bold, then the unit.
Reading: **110.76** mm
